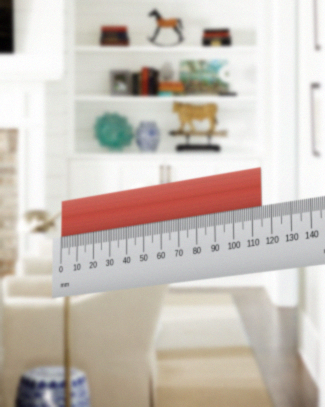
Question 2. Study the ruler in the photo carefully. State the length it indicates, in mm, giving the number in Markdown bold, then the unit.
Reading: **115** mm
